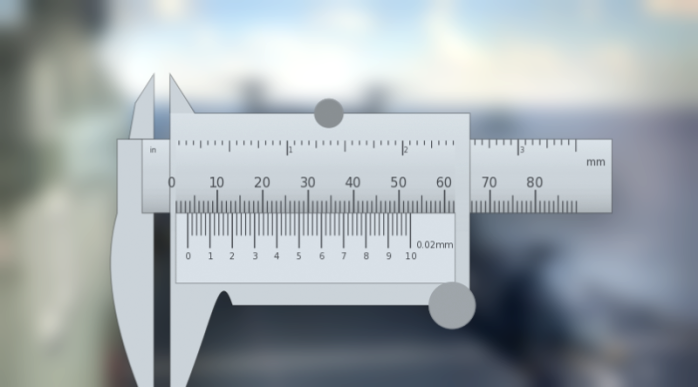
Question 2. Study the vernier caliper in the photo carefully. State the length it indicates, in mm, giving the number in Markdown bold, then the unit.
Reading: **3.5** mm
